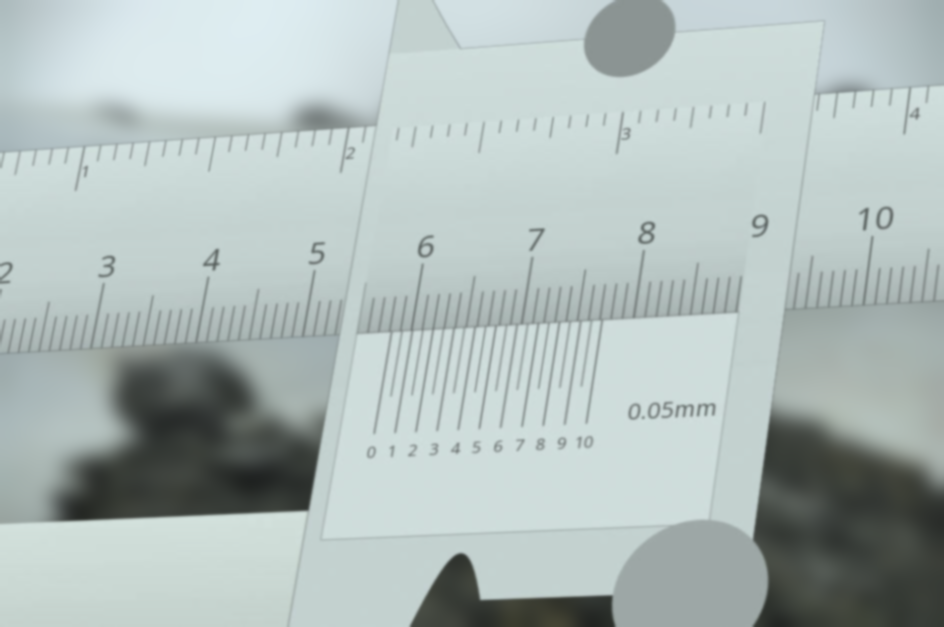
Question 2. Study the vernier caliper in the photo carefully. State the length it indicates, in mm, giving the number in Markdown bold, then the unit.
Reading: **58.2** mm
